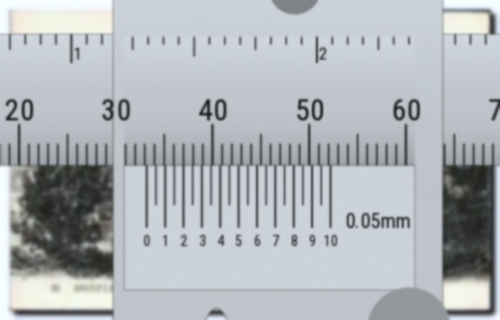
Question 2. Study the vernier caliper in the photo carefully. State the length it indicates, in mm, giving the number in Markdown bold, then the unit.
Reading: **33.2** mm
